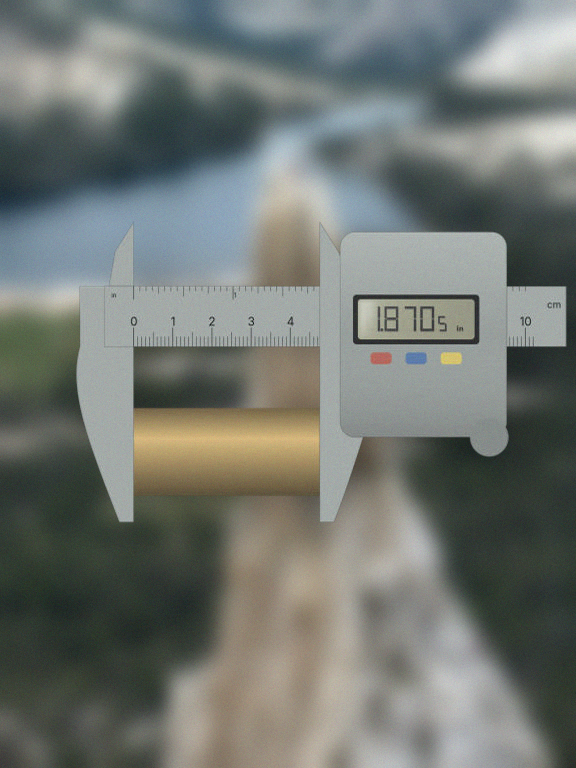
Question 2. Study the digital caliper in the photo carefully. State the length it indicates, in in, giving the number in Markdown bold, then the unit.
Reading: **1.8705** in
